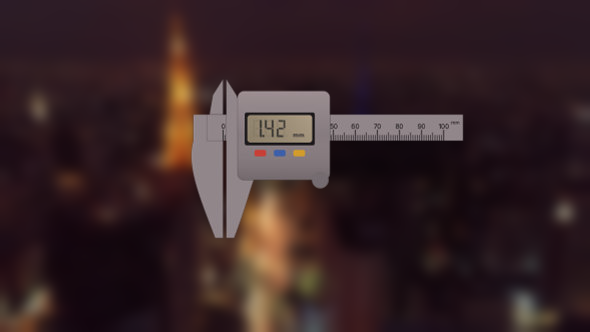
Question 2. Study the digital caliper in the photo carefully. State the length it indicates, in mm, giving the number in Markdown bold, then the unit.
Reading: **1.42** mm
